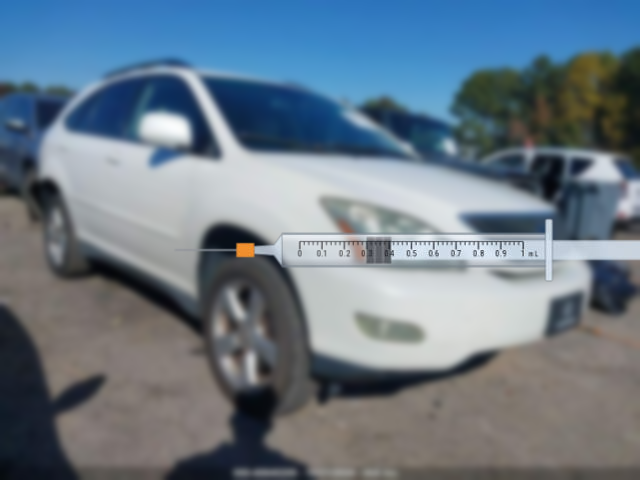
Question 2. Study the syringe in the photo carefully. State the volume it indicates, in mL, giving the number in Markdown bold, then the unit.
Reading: **0.3** mL
